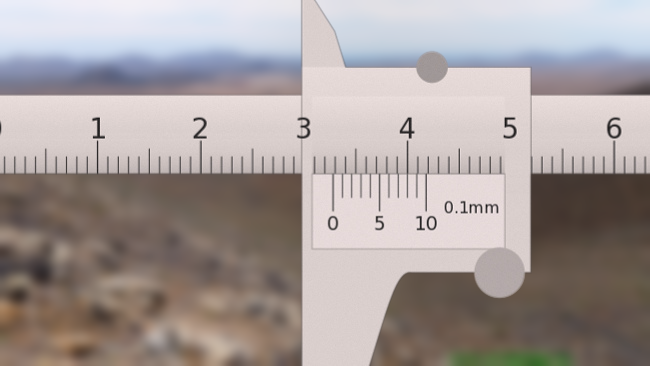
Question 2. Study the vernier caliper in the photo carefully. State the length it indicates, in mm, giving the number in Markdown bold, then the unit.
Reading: **32.8** mm
